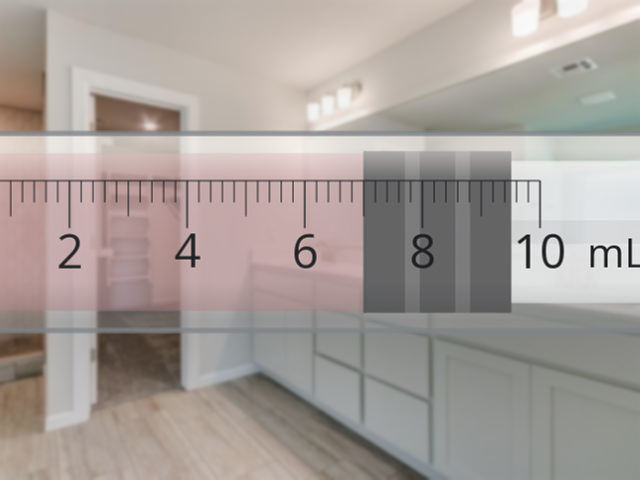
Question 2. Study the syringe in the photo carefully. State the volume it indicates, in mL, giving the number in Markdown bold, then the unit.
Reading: **7** mL
